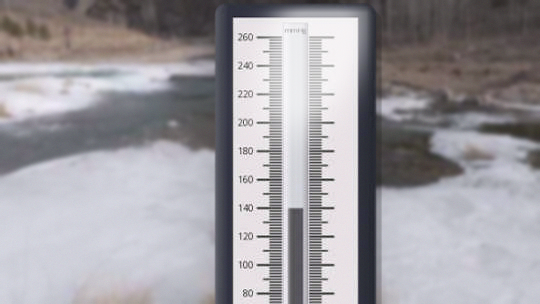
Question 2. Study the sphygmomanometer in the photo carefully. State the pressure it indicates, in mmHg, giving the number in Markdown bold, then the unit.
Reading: **140** mmHg
